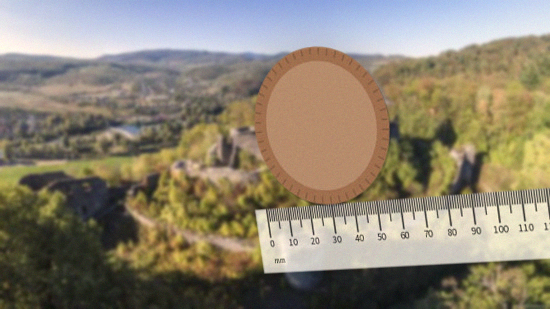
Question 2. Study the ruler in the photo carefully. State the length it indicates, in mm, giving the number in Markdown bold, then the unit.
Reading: **60** mm
